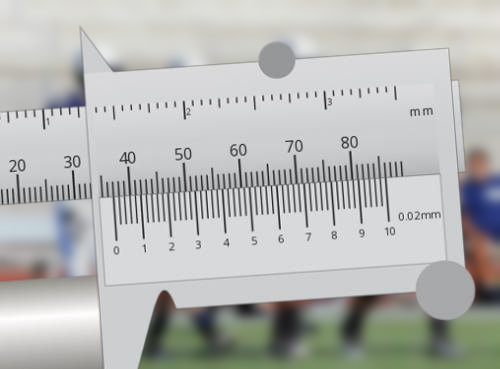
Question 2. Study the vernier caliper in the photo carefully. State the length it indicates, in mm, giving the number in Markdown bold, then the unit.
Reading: **37.0** mm
